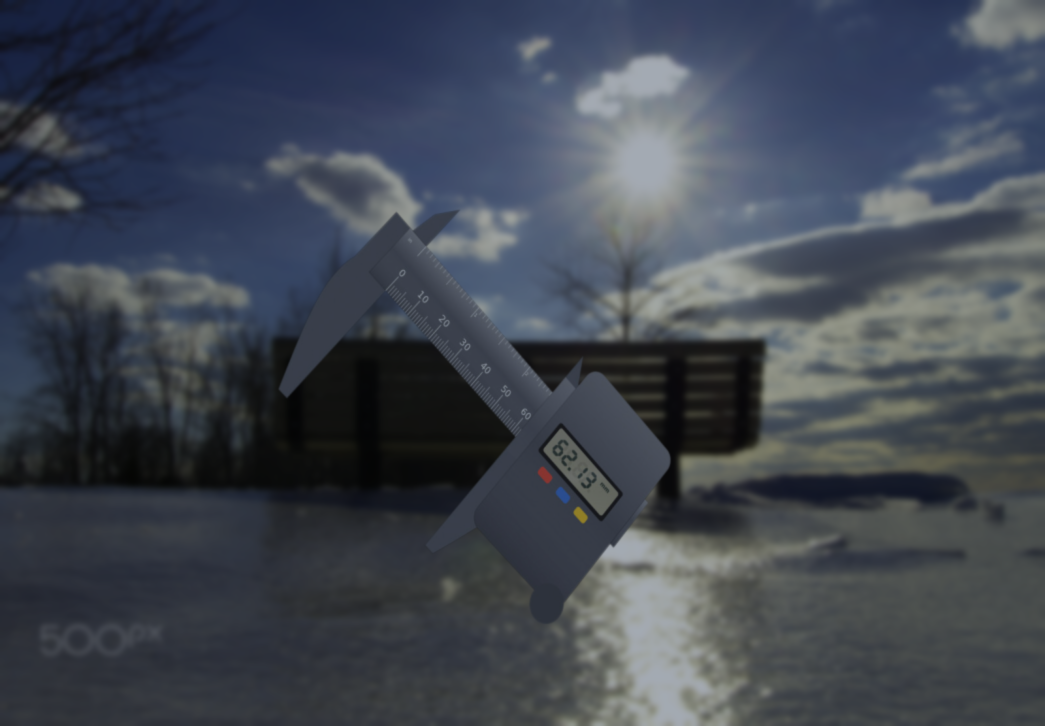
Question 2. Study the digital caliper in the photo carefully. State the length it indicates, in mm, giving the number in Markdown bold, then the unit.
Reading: **62.13** mm
